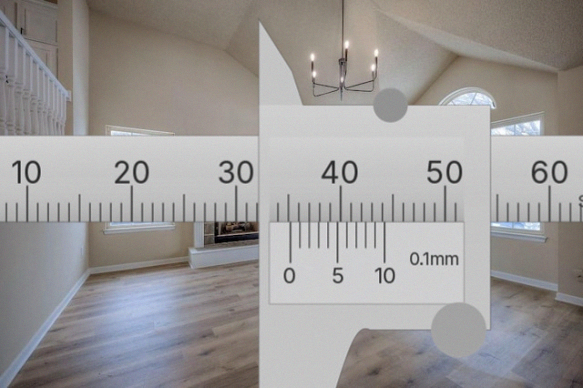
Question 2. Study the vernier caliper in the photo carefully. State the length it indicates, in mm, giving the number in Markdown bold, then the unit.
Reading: **35.2** mm
